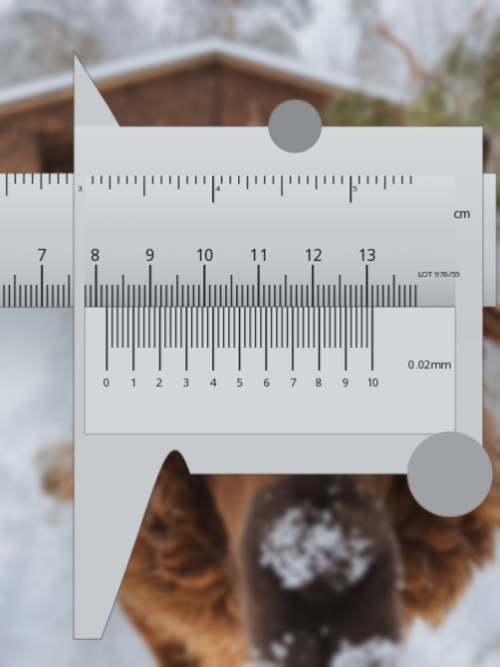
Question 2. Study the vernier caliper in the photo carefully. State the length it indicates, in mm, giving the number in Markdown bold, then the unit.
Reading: **82.0** mm
